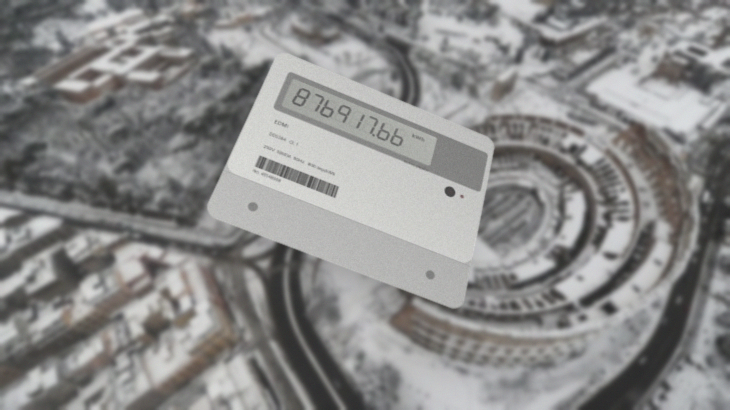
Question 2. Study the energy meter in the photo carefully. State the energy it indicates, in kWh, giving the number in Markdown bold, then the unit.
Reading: **876917.66** kWh
